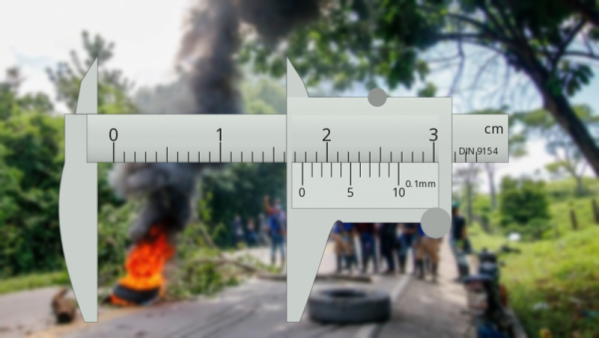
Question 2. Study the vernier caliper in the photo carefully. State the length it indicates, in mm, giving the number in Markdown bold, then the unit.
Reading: **17.7** mm
